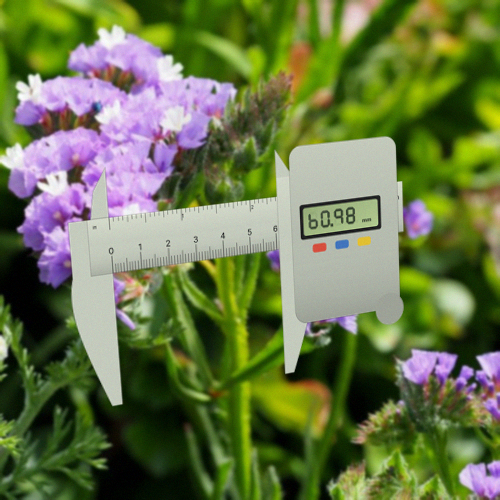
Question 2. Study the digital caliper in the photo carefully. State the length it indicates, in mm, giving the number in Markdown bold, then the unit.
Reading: **60.98** mm
